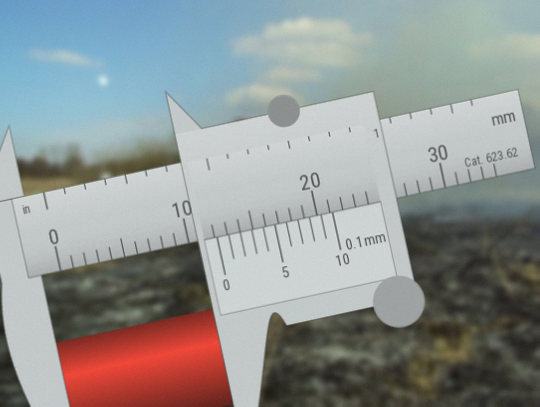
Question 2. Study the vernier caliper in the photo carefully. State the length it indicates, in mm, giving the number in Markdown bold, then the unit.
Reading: **12.2** mm
